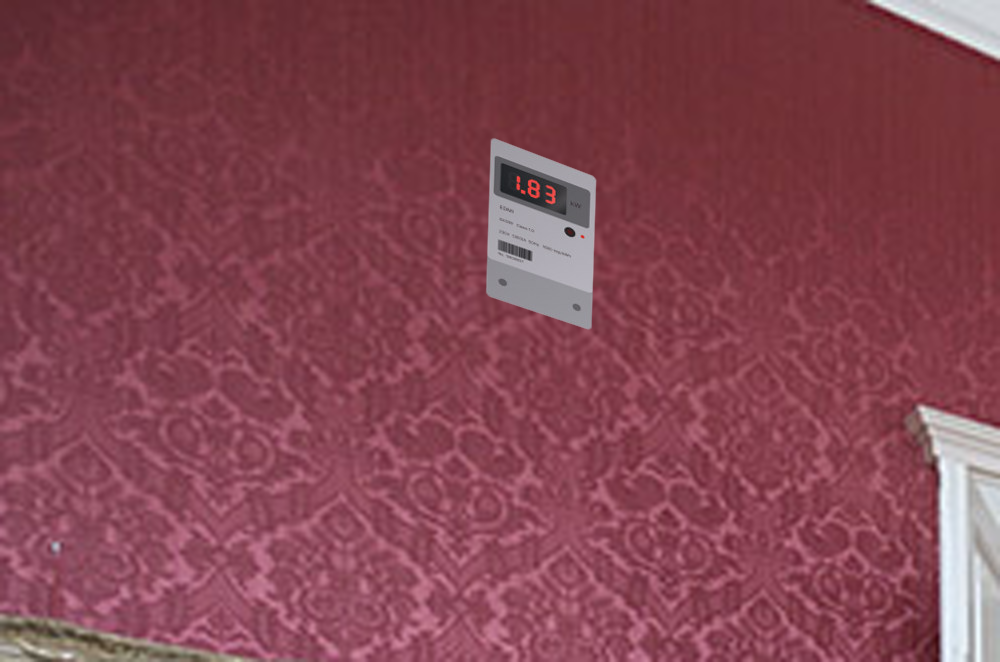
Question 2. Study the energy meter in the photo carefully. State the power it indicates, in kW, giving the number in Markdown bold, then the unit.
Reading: **1.83** kW
